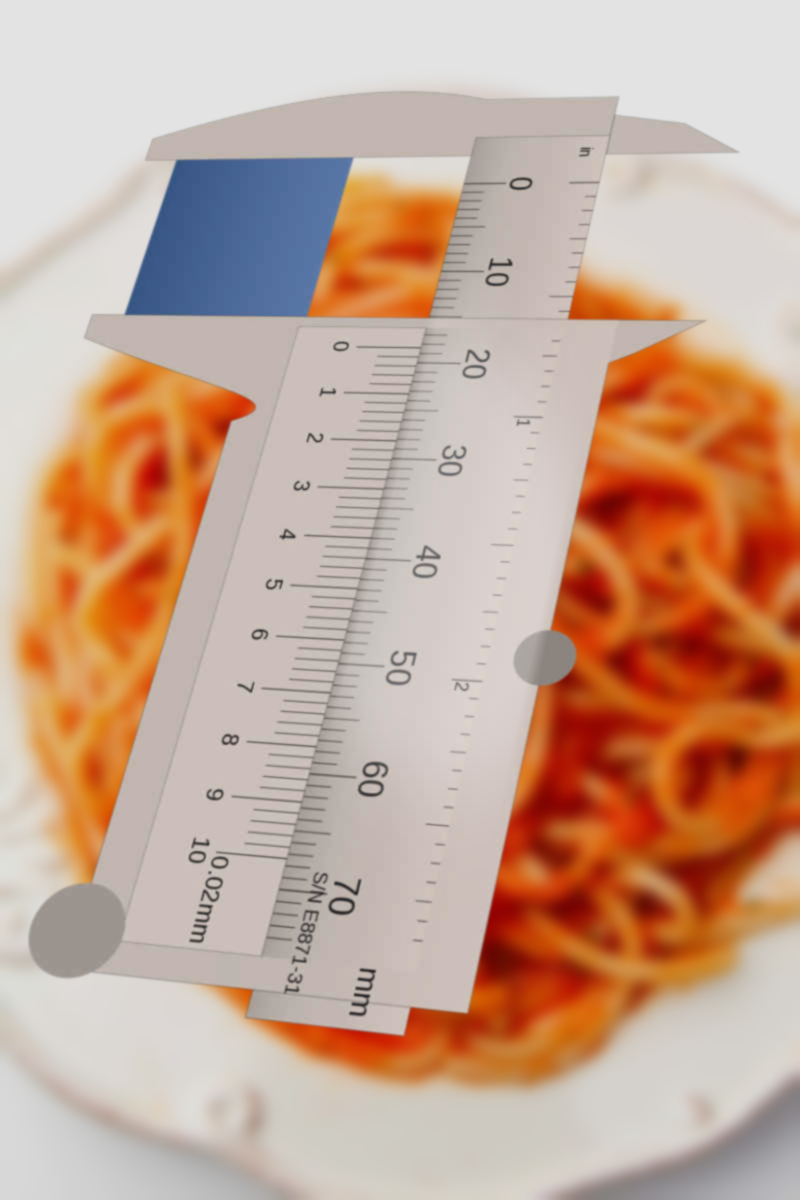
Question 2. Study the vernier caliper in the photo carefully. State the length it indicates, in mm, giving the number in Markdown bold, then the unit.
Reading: **18.4** mm
